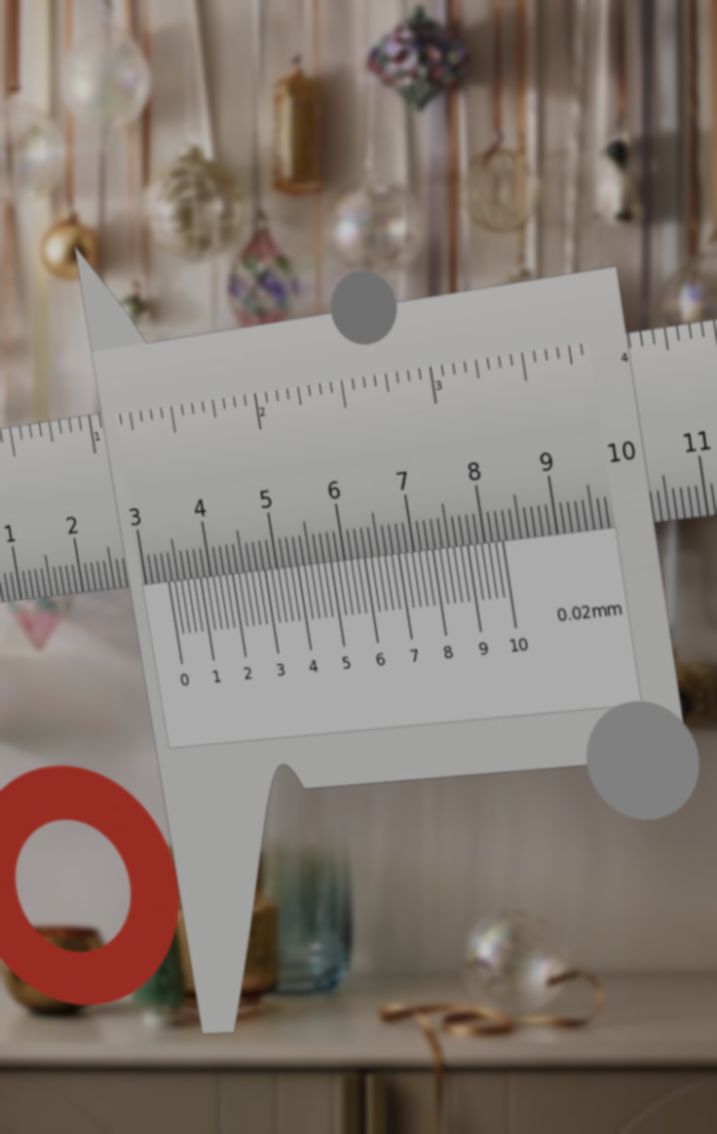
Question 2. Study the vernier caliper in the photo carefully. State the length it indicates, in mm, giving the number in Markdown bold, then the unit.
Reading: **33.5** mm
